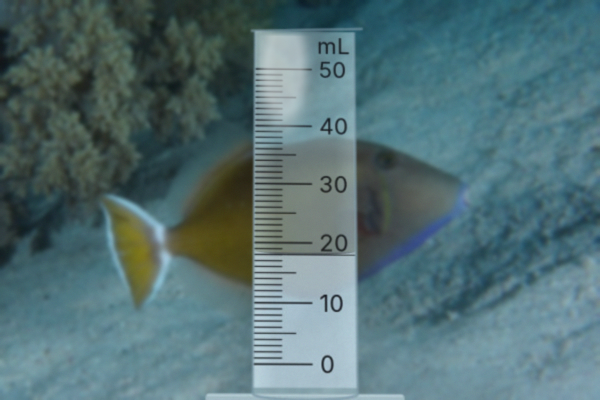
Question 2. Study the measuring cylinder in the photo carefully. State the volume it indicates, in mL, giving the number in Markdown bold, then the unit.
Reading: **18** mL
